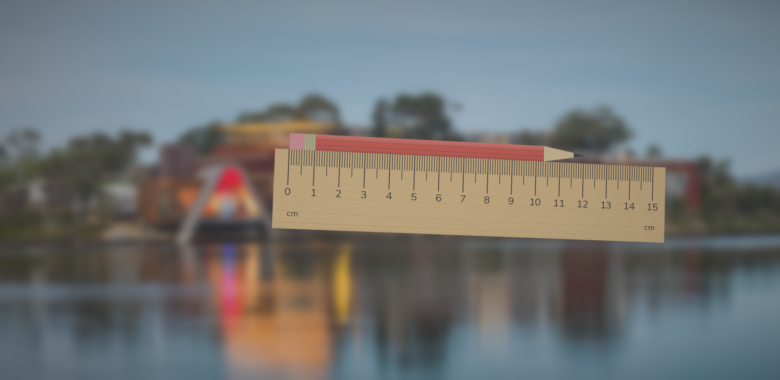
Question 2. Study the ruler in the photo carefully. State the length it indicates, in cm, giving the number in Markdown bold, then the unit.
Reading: **12** cm
